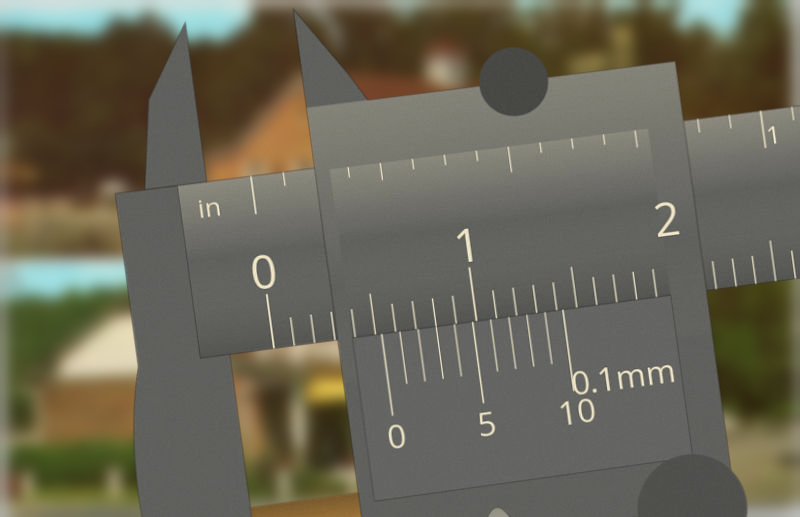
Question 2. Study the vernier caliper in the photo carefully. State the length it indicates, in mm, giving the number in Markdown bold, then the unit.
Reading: **5.3** mm
